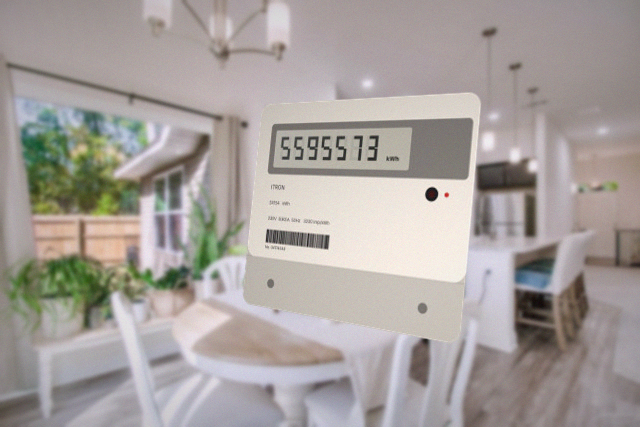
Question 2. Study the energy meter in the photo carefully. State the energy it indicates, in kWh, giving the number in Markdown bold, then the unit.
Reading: **5595573** kWh
